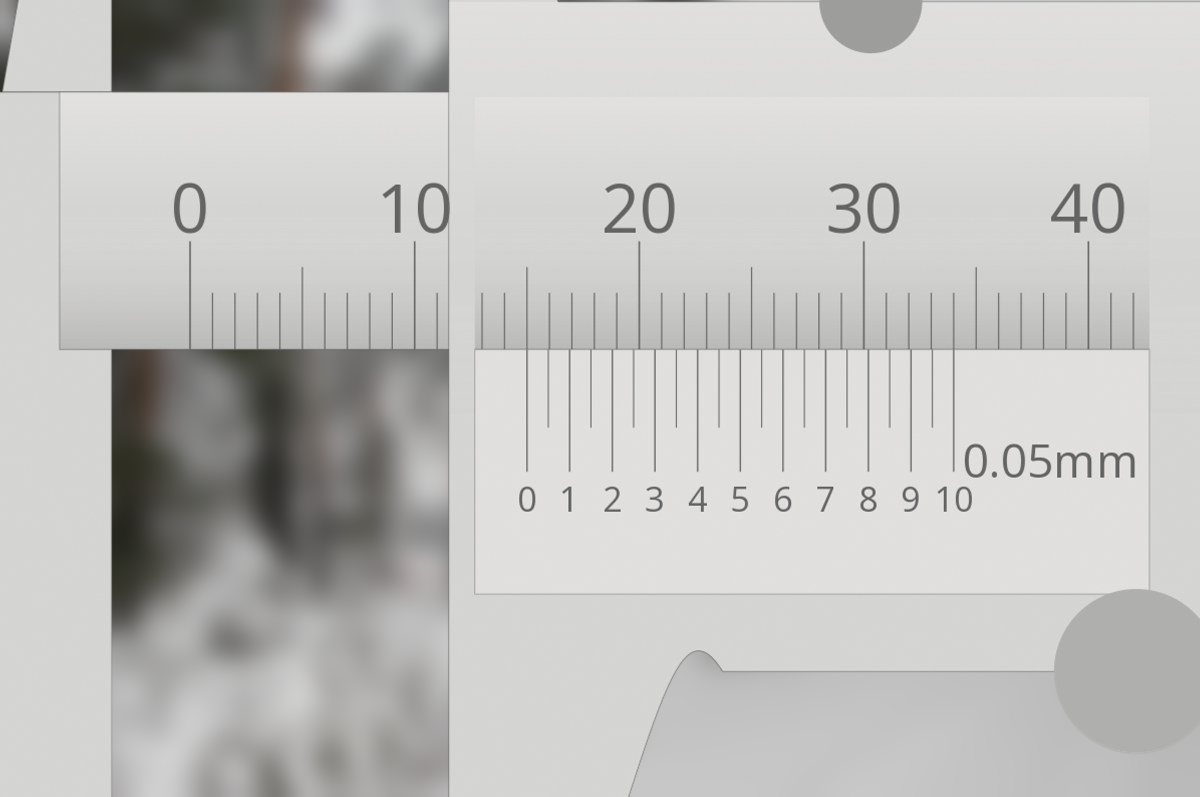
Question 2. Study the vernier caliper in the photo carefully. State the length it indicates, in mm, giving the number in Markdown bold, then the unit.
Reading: **15.0** mm
